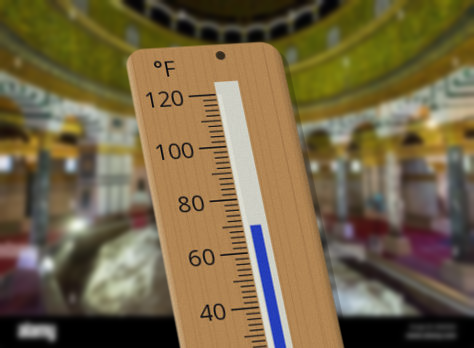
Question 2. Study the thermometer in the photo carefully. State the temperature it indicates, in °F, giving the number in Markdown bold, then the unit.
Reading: **70** °F
